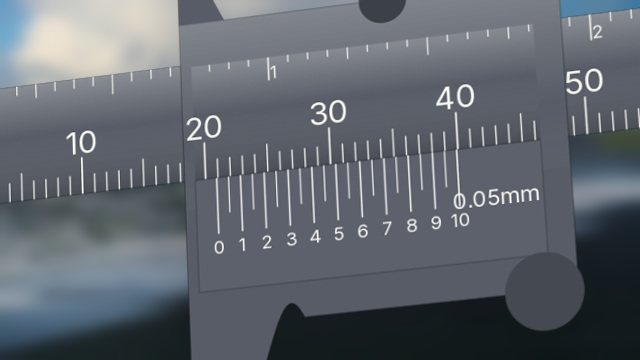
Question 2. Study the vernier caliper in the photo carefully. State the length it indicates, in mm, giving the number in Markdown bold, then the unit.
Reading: **20.9** mm
